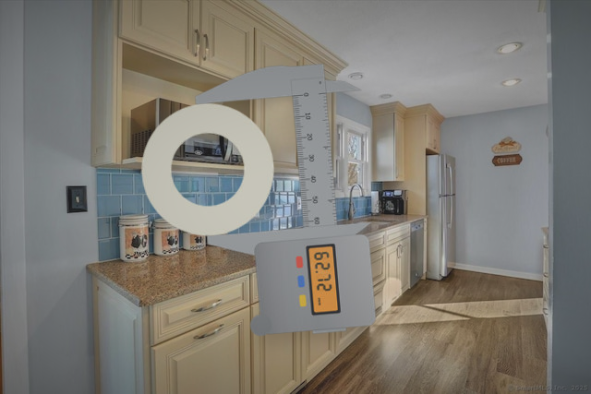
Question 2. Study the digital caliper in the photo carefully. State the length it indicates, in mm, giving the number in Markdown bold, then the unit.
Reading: **62.72** mm
